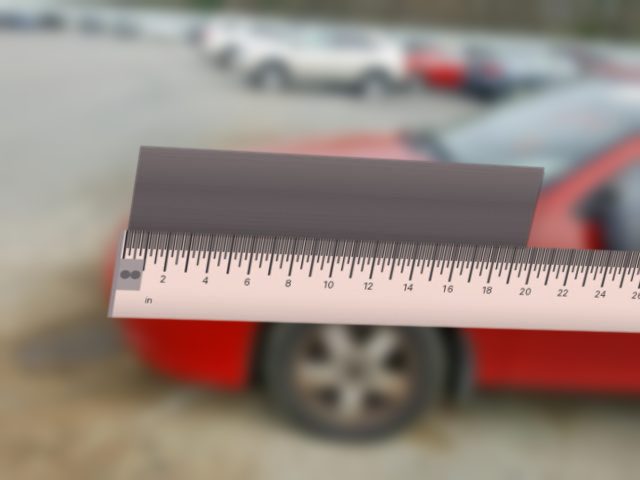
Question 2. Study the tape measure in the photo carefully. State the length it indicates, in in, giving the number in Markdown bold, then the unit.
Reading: **19.5** in
